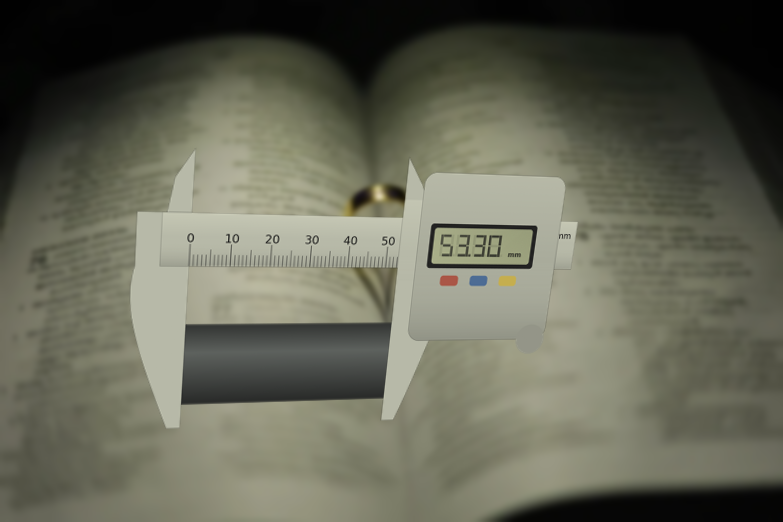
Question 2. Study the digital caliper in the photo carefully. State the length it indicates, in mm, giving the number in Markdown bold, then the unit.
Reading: **53.30** mm
